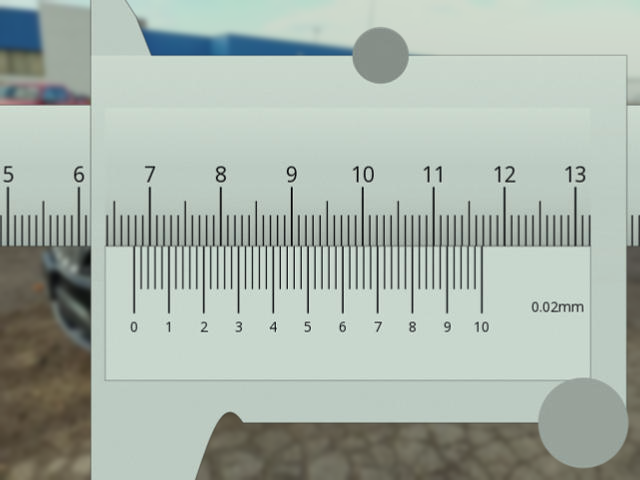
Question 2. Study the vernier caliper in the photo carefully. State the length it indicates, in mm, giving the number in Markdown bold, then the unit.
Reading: **67.8** mm
